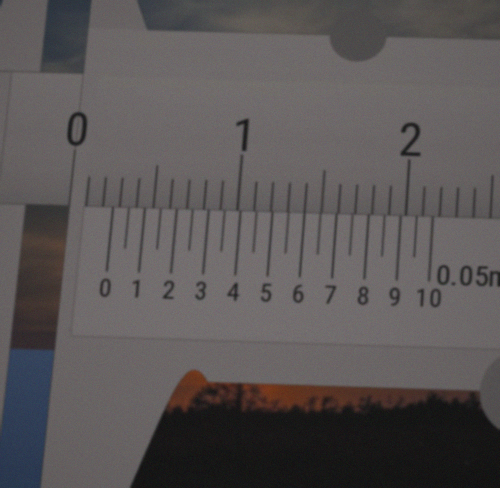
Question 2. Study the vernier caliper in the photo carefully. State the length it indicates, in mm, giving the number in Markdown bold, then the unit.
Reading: **2.6** mm
